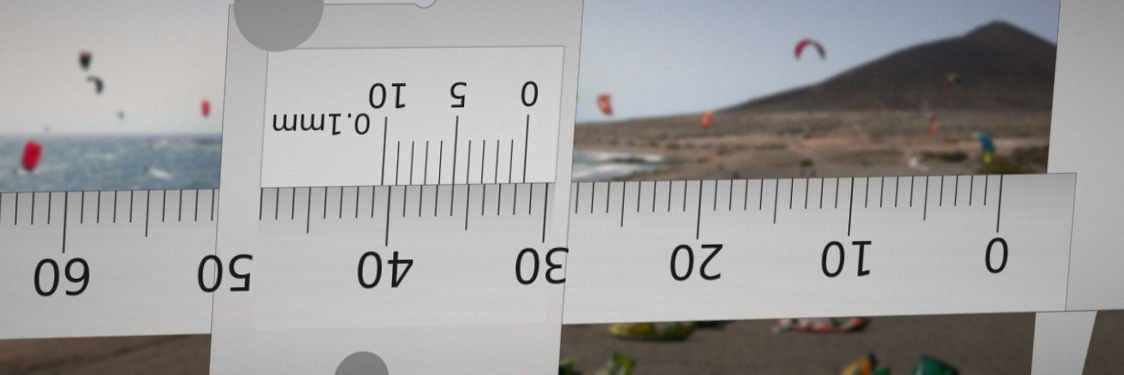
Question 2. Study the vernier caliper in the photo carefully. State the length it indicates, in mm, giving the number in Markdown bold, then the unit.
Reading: **31.5** mm
